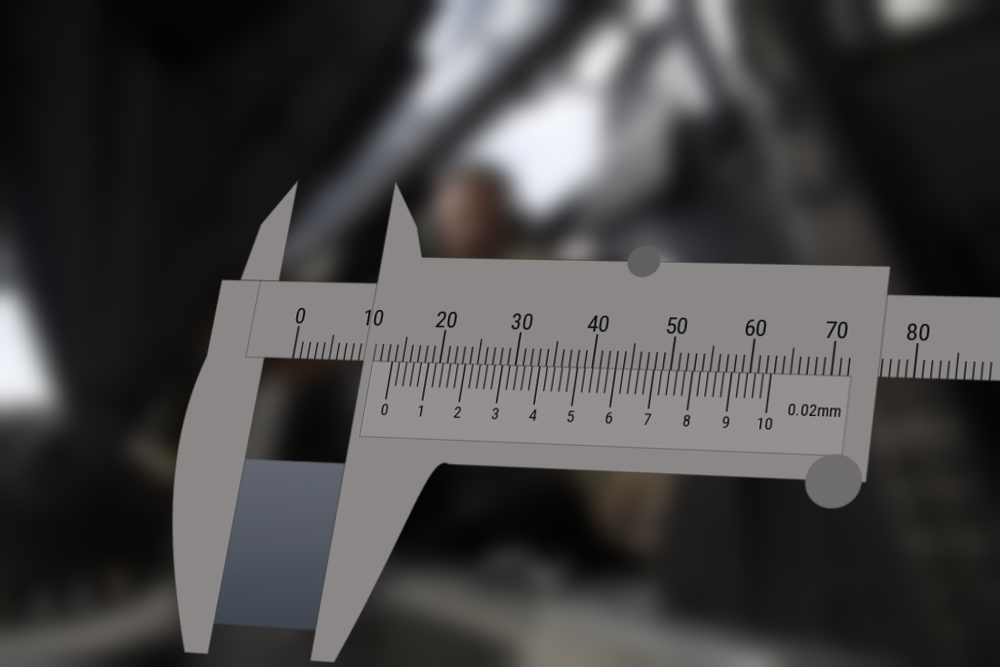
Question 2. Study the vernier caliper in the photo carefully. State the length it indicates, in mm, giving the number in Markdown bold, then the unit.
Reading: **13.6** mm
